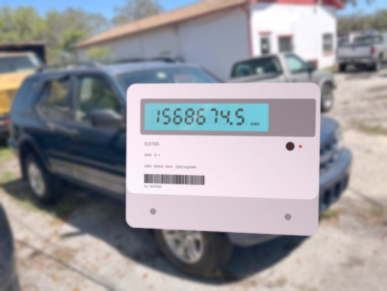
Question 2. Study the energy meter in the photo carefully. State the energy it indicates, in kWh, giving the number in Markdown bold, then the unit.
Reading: **1568674.5** kWh
